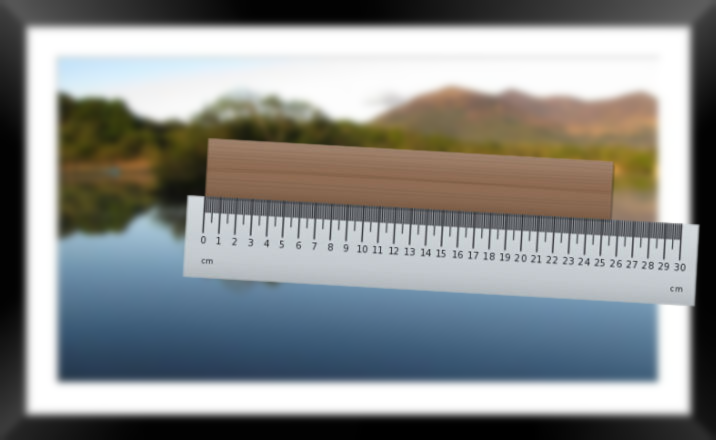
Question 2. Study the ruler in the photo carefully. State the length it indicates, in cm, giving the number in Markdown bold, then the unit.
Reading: **25.5** cm
